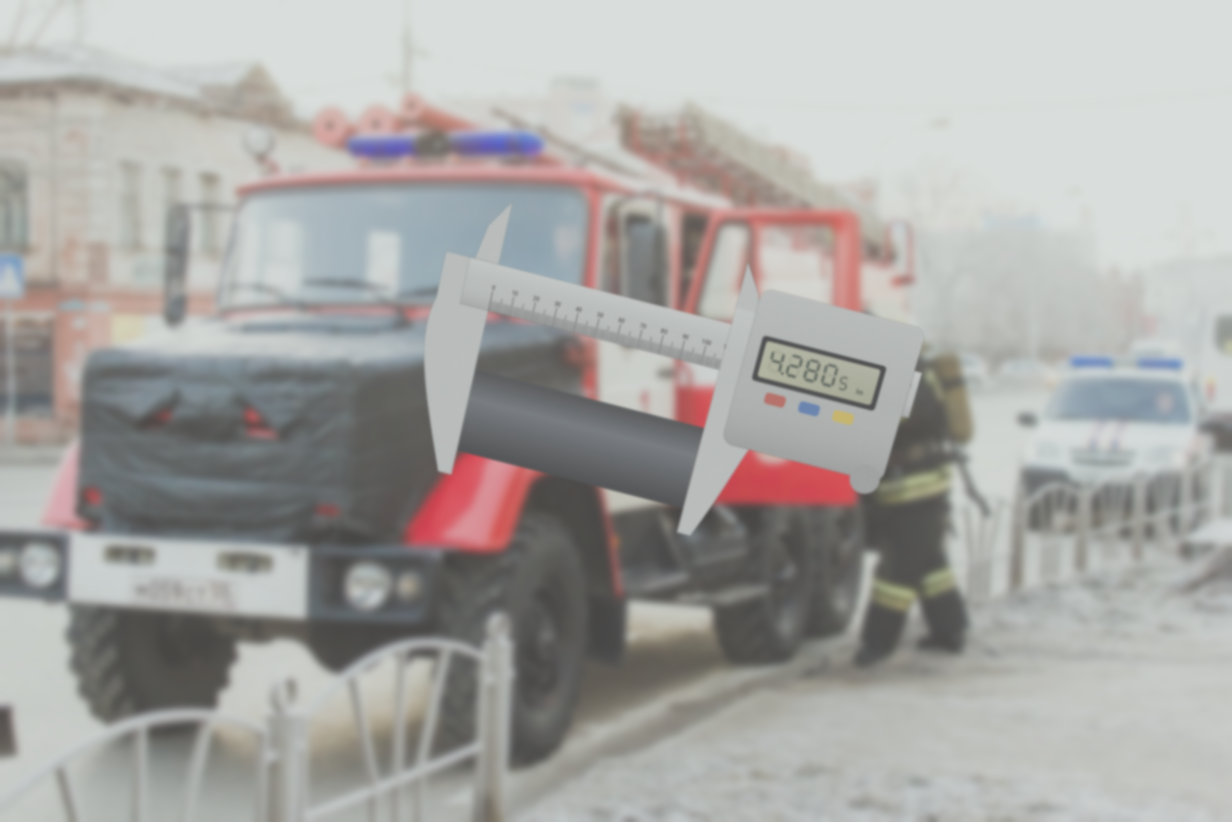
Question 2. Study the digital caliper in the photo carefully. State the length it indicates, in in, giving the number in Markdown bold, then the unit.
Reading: **4.2805** in
